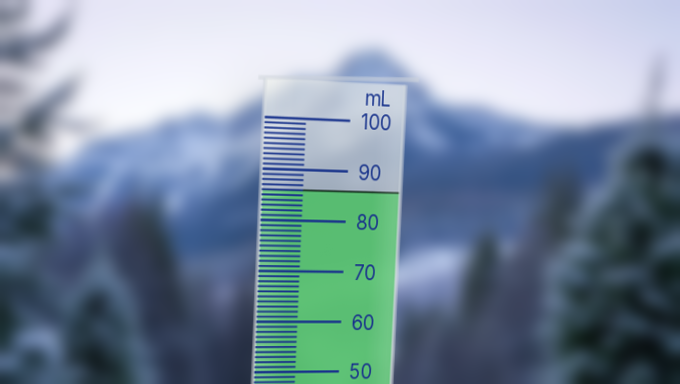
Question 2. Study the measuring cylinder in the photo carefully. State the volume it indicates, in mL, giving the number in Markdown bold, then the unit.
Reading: **86** mL
